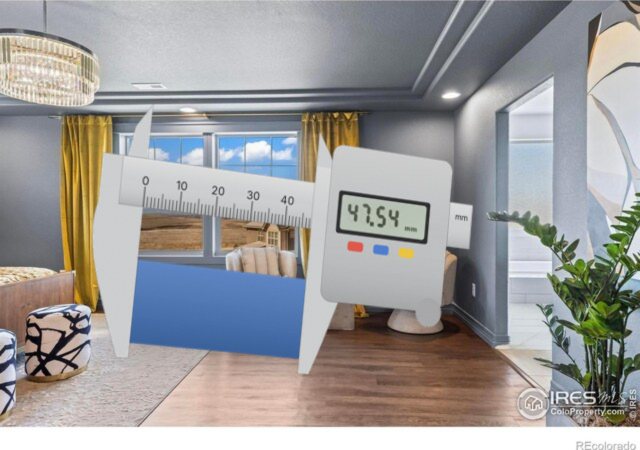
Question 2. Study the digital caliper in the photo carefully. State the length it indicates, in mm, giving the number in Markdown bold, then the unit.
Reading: **47.54** mm
